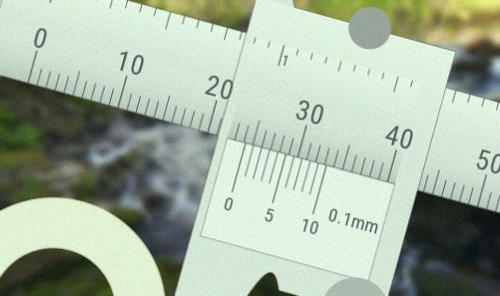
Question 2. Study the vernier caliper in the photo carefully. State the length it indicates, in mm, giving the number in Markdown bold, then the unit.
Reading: **24.2** mm
